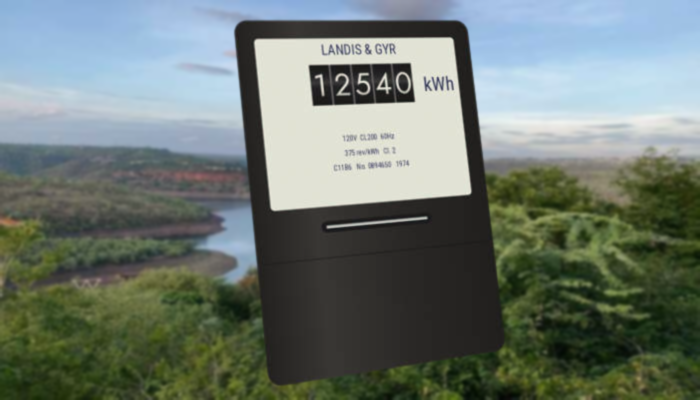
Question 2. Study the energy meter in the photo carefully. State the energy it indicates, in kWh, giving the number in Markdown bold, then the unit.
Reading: **12540** kWh
